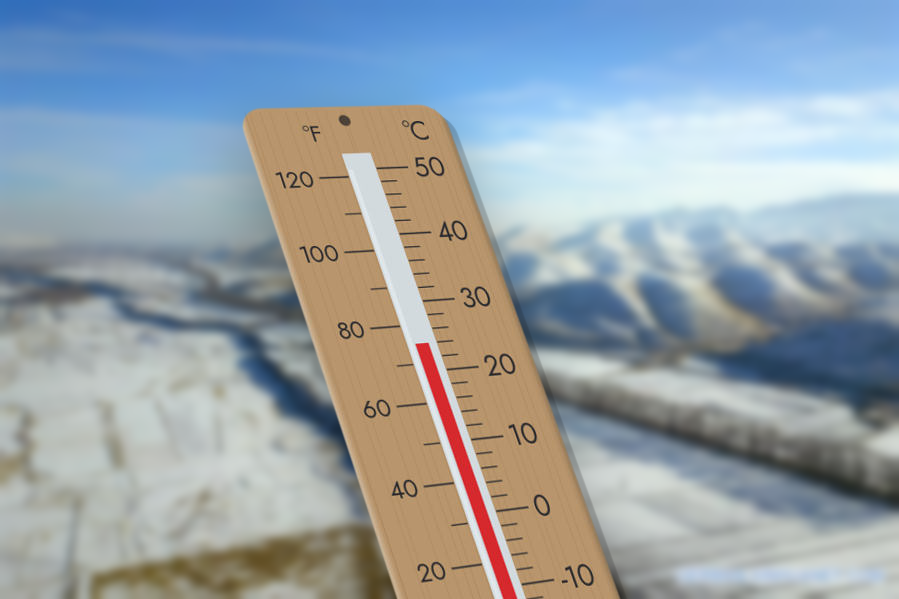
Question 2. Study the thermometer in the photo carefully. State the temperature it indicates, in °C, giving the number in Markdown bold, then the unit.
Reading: **24** °C
